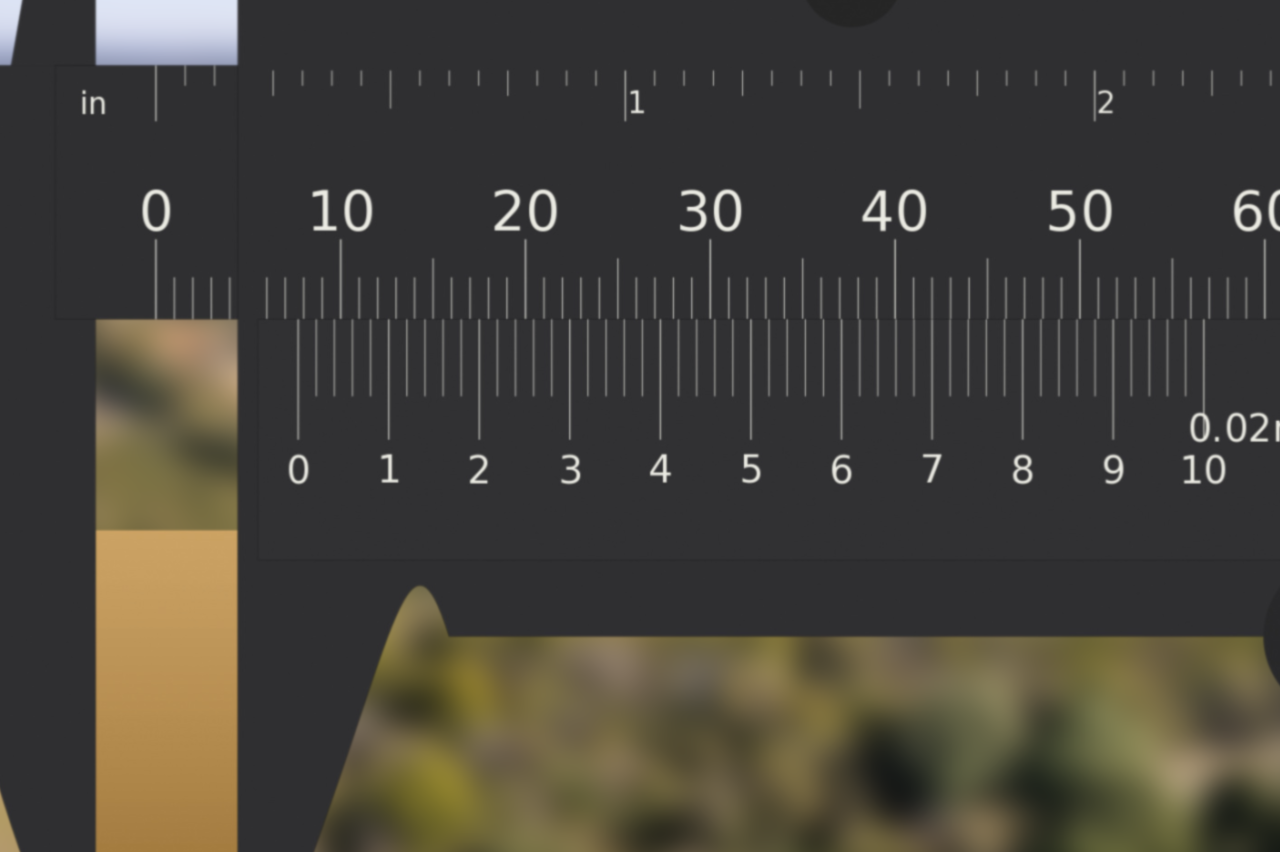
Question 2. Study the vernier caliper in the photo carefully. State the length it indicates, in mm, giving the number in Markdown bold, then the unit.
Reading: **7.7** mm
